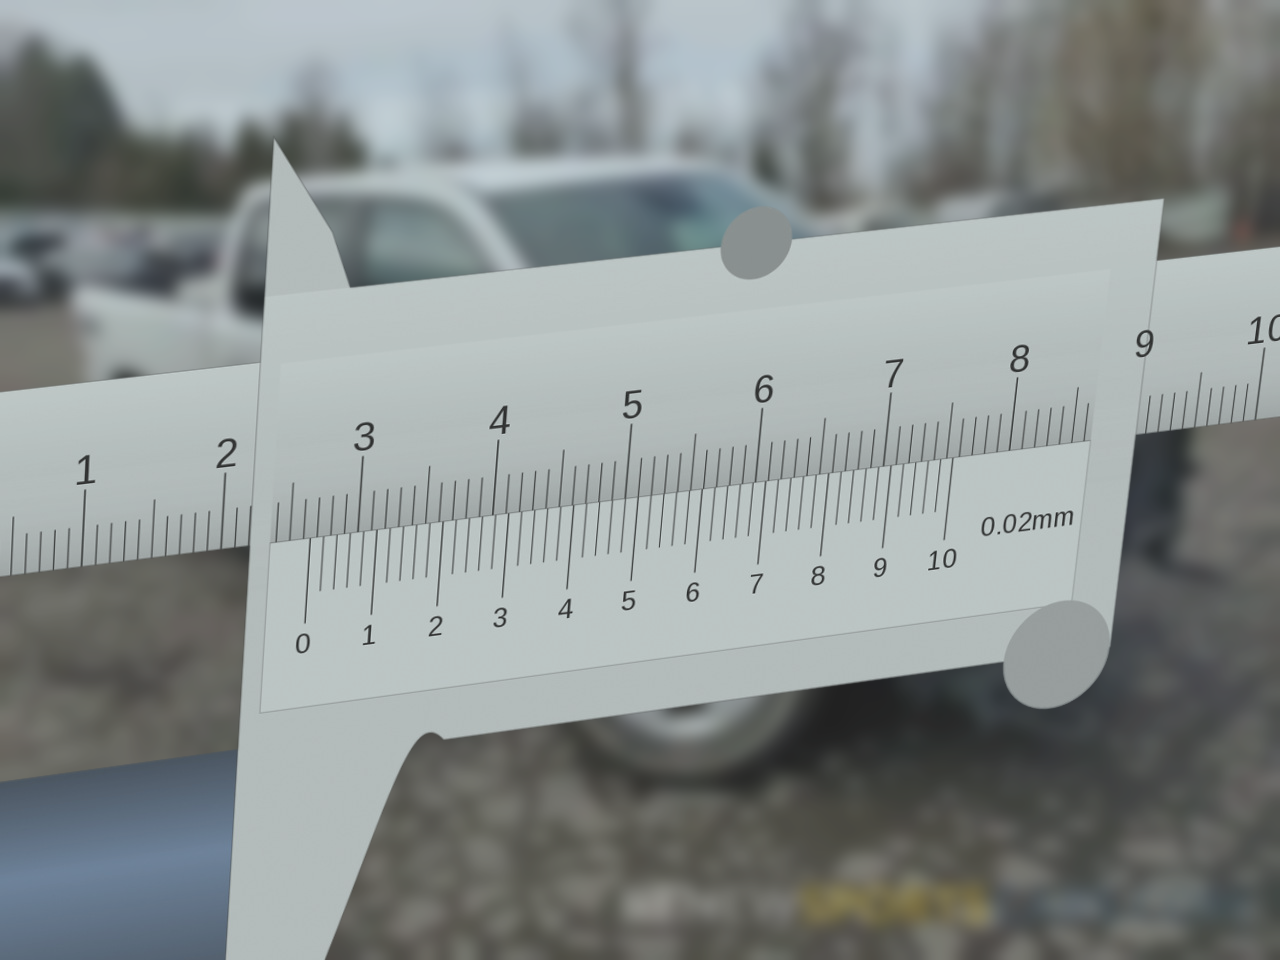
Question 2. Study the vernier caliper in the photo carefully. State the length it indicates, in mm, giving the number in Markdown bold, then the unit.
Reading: **26.5** mm
